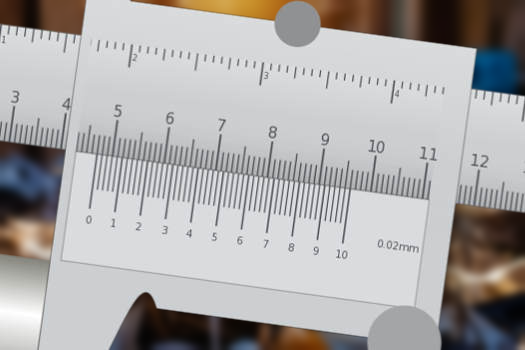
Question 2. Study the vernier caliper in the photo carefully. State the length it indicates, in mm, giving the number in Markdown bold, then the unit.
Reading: **47.0** mm
